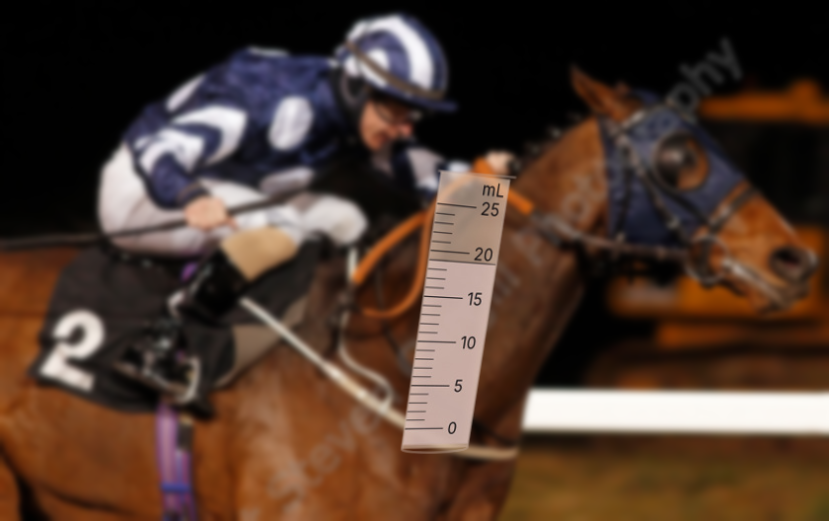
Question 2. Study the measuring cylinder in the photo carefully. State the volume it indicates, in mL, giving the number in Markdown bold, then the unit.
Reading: **19** mL
